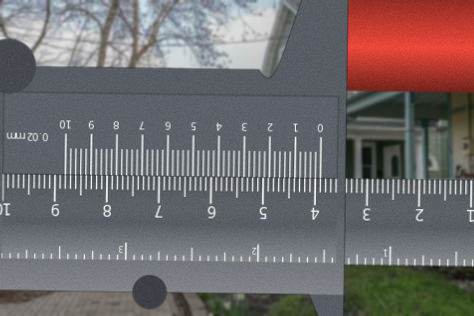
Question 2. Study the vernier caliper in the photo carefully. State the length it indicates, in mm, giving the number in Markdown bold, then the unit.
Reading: **39.0** mm
